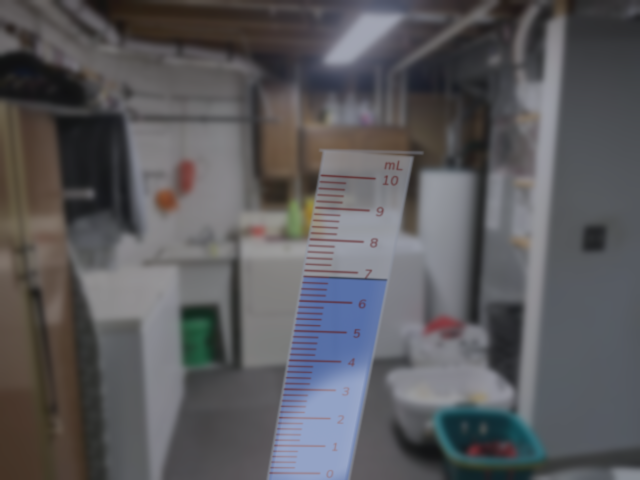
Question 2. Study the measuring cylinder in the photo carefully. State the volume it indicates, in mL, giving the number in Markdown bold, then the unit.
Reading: **6.8** mL
